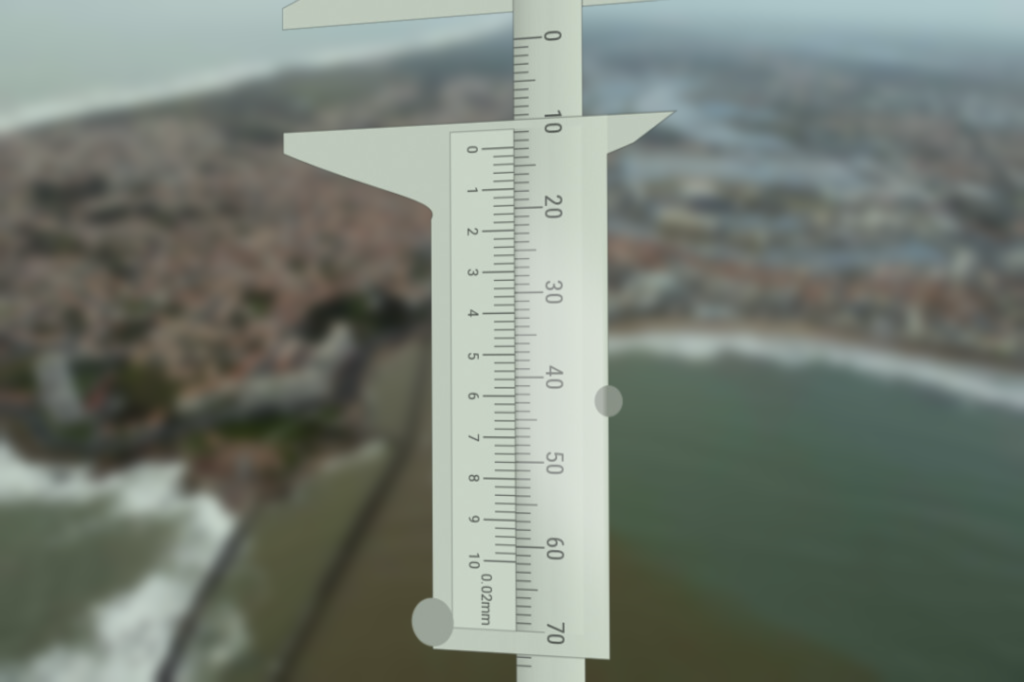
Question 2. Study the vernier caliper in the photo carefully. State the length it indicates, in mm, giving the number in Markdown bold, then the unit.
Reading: **12.8** mm
